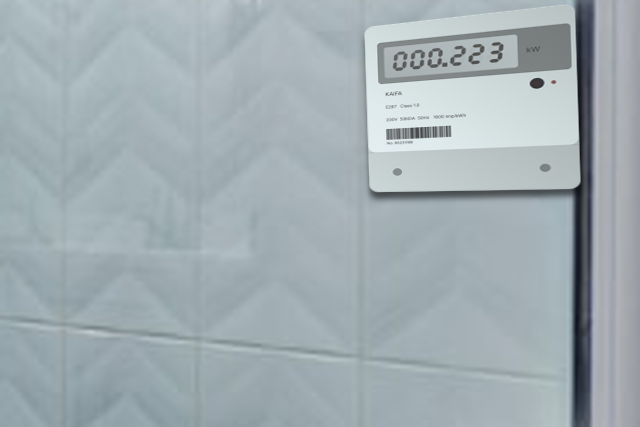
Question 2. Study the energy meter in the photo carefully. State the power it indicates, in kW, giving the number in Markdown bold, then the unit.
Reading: **0.223** kW
